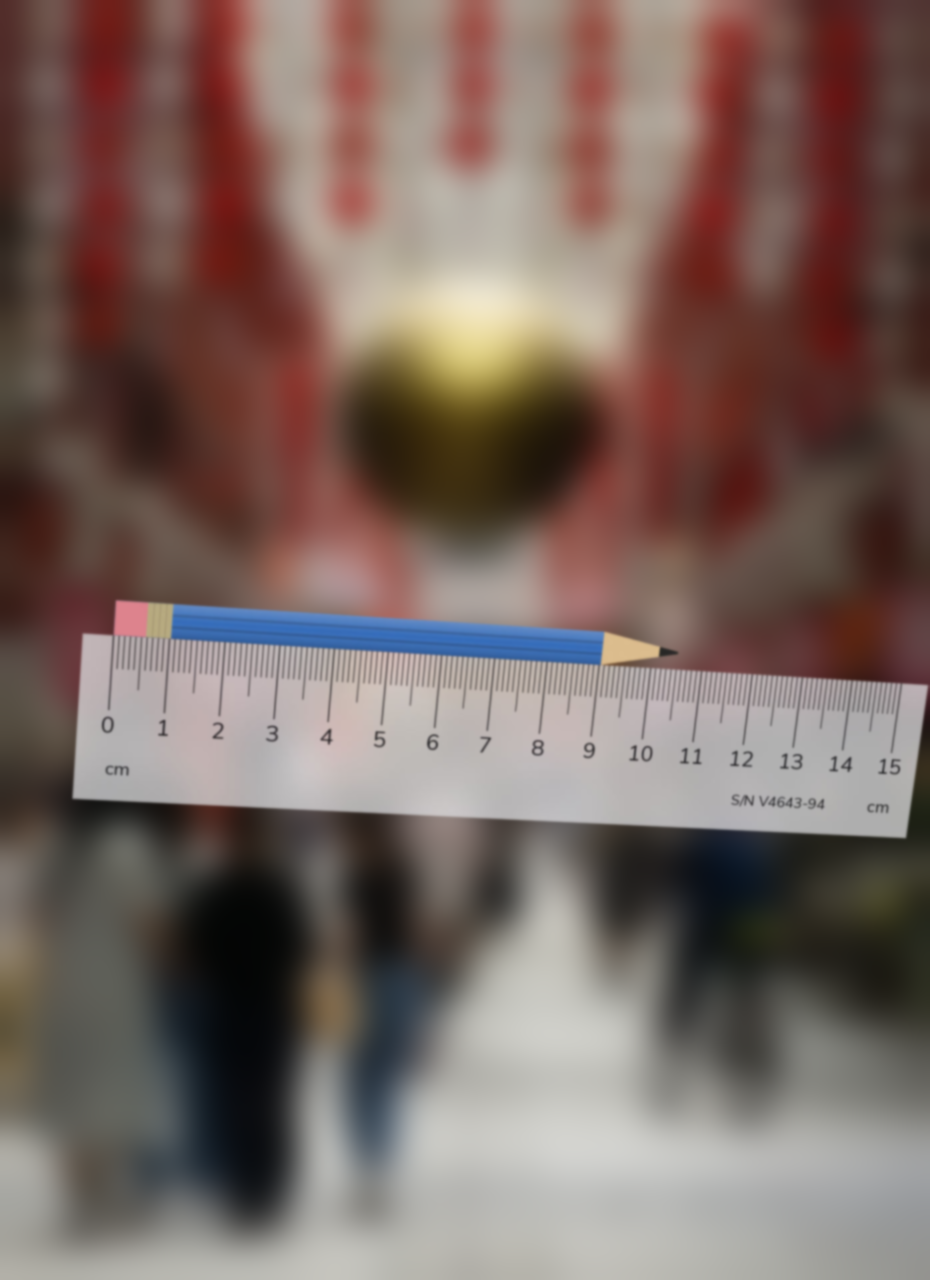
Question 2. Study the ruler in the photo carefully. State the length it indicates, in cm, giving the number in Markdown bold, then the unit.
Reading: **10.5** cm
